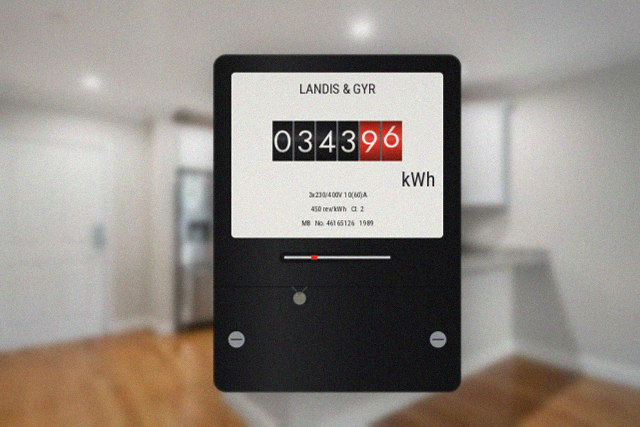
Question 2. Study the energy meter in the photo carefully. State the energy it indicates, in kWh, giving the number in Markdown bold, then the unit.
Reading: **343.96** kWh
